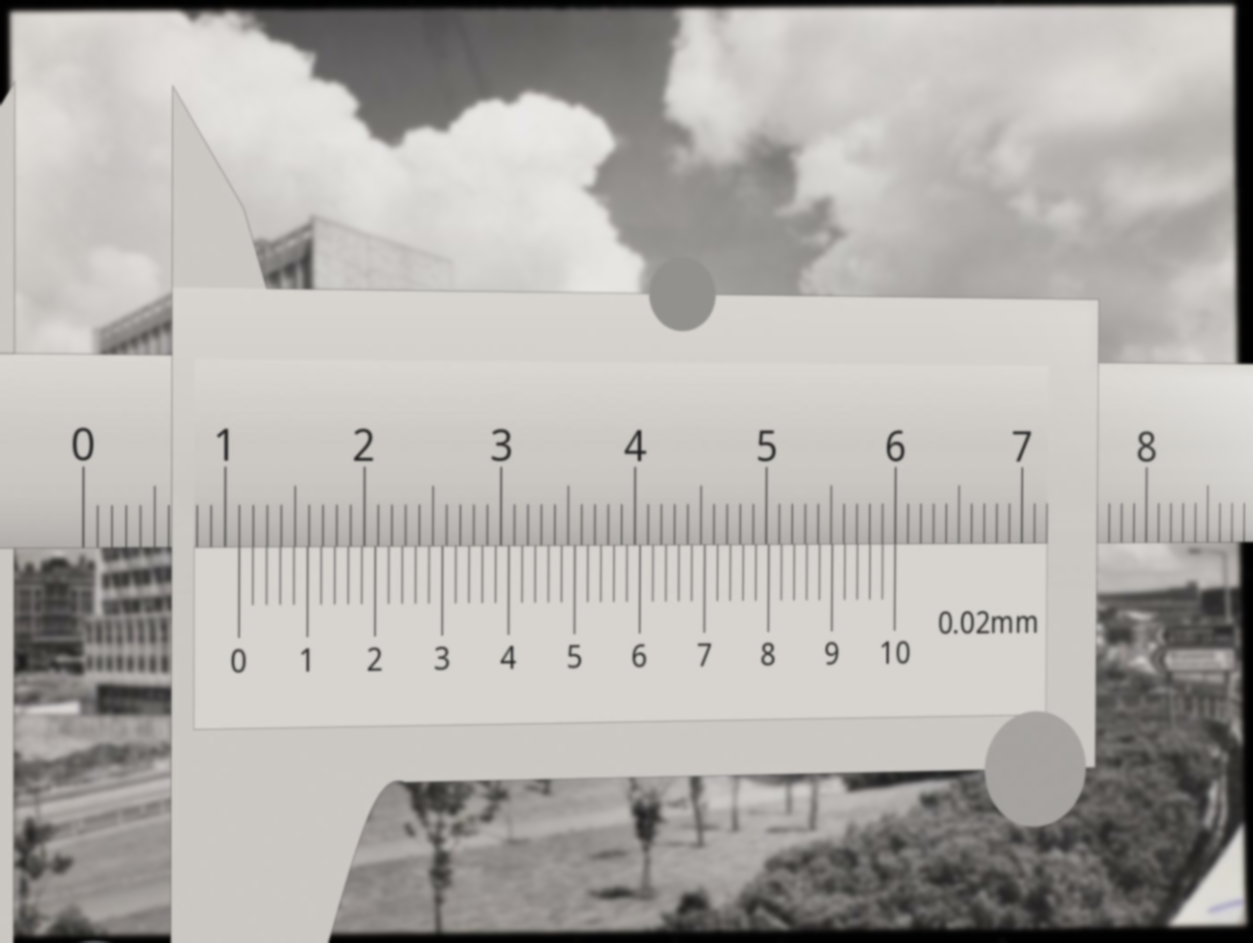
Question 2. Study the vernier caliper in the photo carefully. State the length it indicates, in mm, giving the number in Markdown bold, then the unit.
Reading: **11.0** mm
